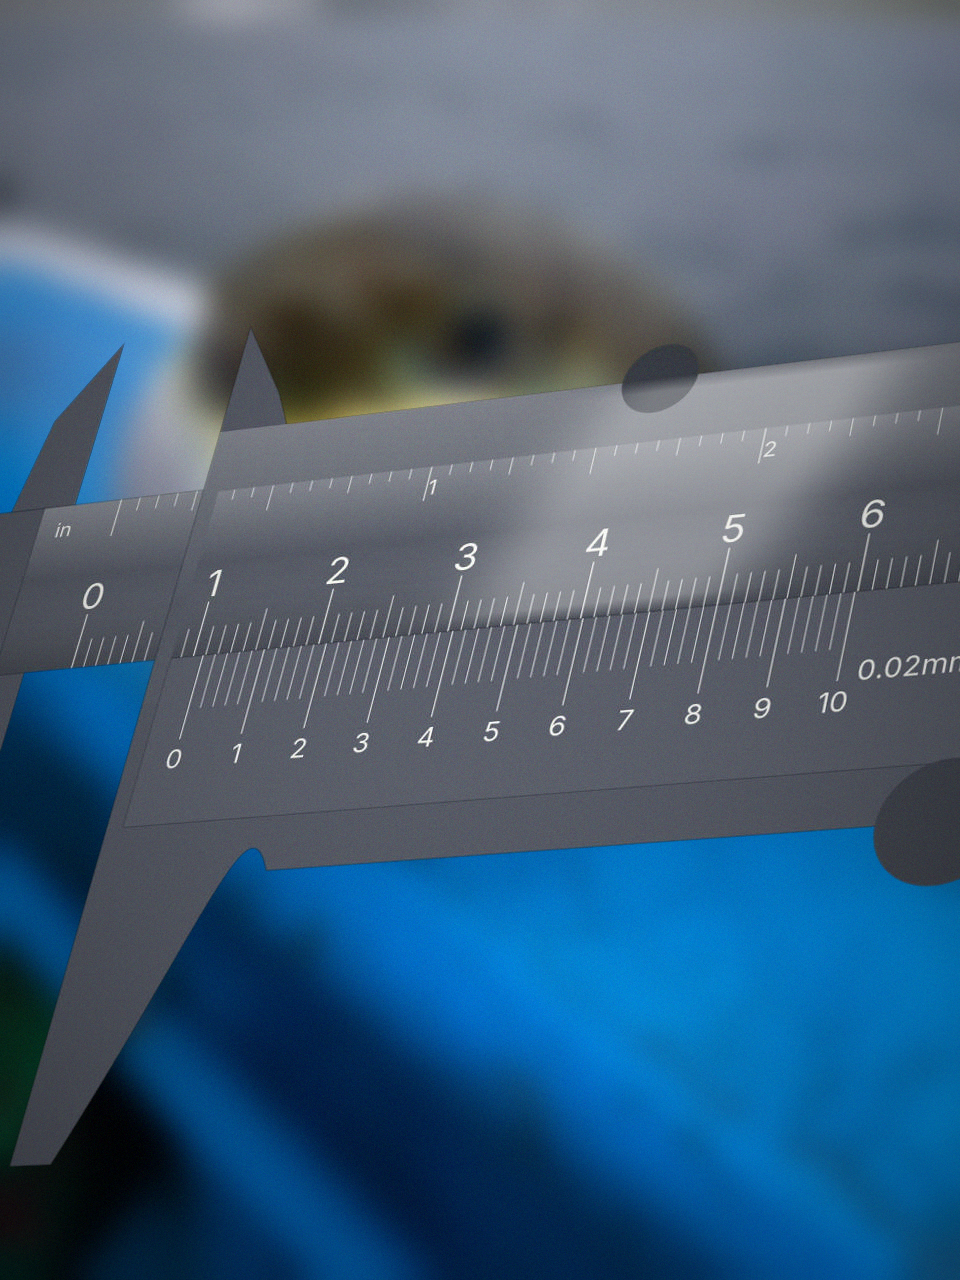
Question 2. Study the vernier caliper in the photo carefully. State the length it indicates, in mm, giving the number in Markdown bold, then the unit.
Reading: **10.8** mm
